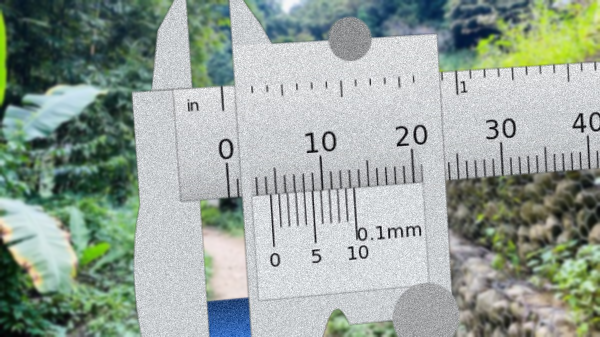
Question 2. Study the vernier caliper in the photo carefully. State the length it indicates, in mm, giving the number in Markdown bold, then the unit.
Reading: **4.4** mm
